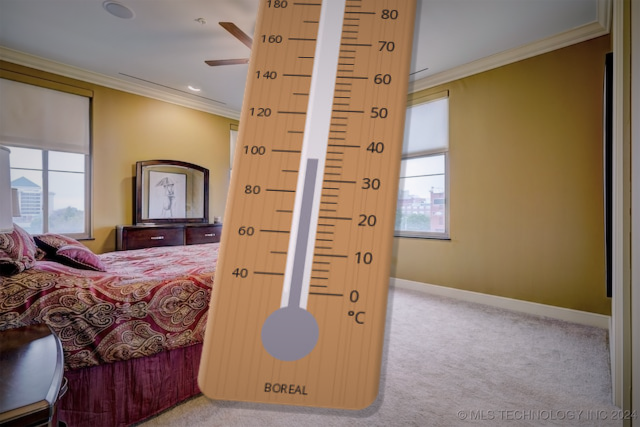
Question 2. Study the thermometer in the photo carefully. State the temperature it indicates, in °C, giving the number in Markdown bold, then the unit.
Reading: **36** °C
